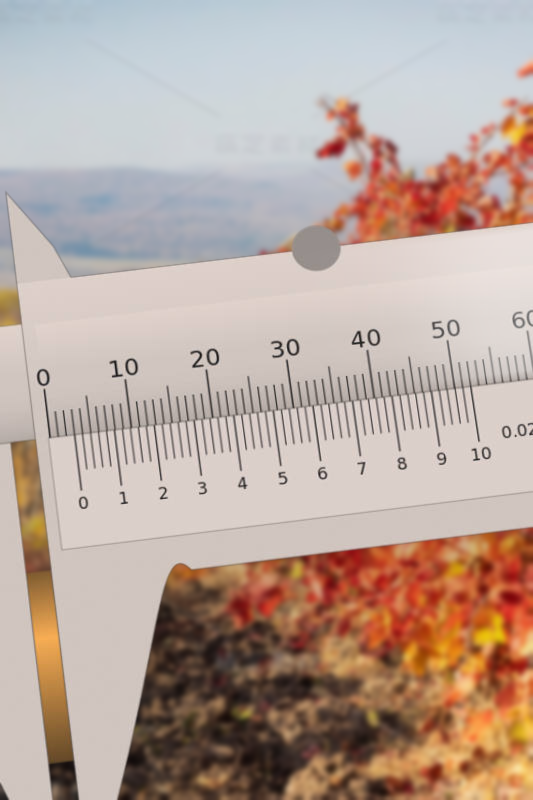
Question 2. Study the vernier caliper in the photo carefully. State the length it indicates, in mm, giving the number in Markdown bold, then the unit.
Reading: **3.0** mm
